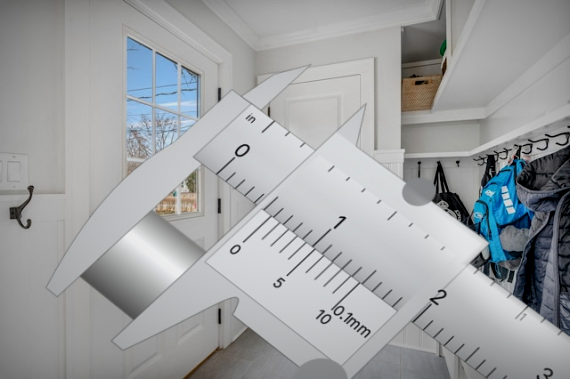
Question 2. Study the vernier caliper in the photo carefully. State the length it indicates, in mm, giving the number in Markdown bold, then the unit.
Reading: **5.8** mm
